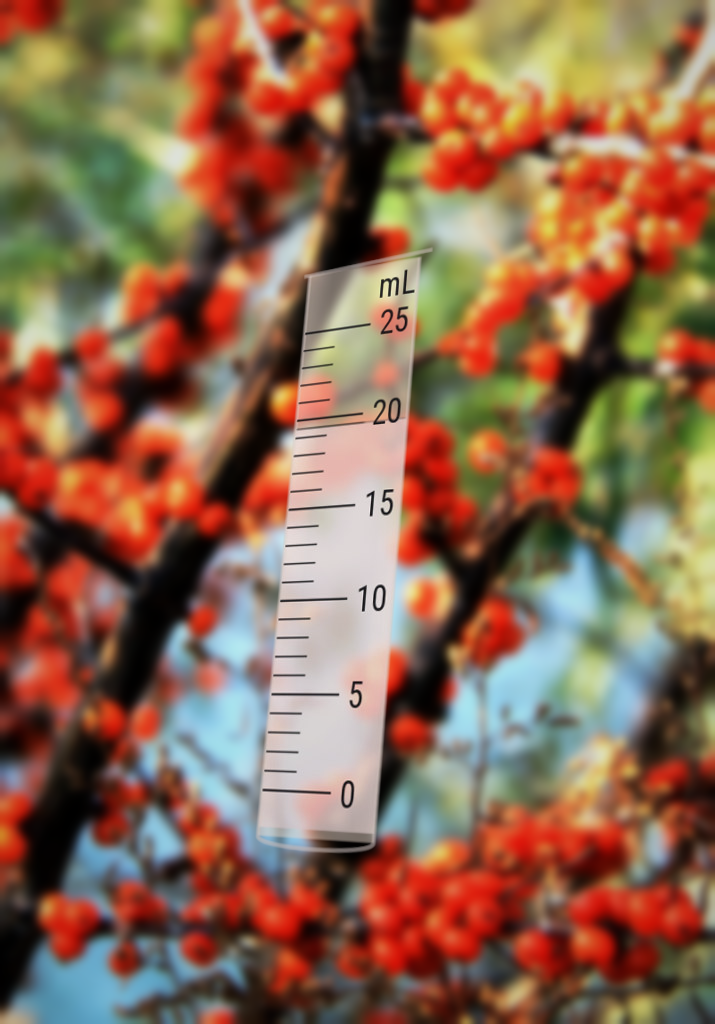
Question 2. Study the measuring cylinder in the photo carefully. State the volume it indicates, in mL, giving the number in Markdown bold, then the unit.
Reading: **19.5** mL
